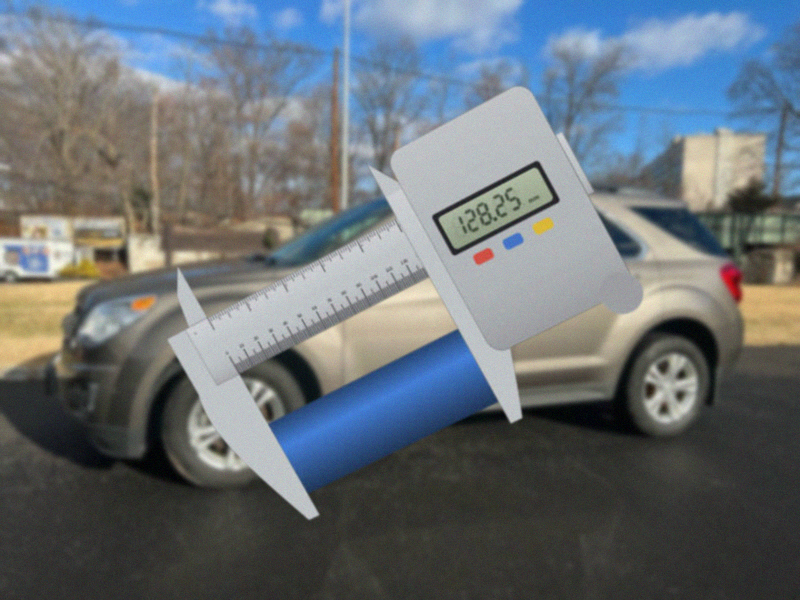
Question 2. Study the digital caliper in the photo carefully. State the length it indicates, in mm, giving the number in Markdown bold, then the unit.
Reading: **128.25** mm
